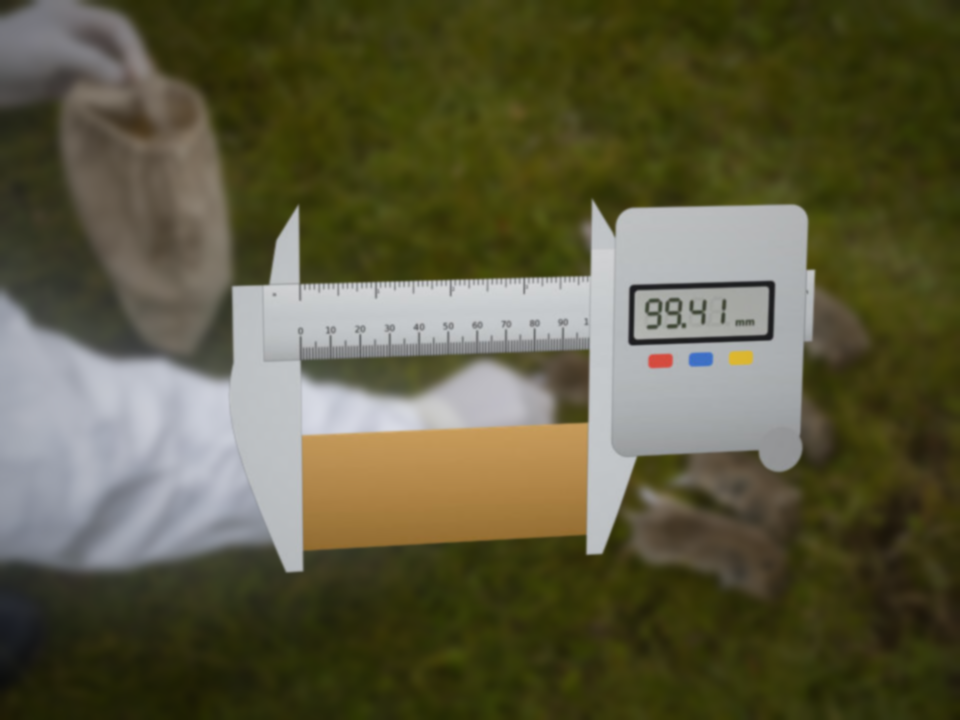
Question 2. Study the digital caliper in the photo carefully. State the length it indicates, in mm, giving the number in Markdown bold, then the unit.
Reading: **99.41** mm
